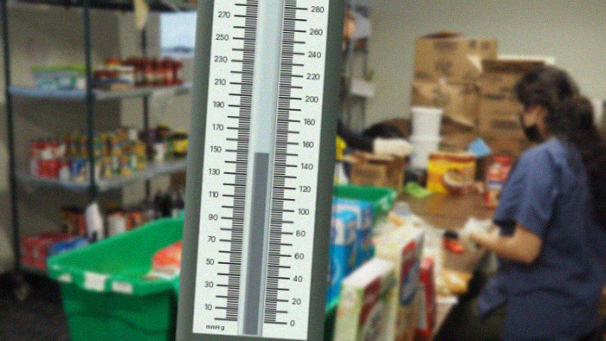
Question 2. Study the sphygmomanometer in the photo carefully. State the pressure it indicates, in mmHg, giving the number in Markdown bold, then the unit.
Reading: **150** mmHg
